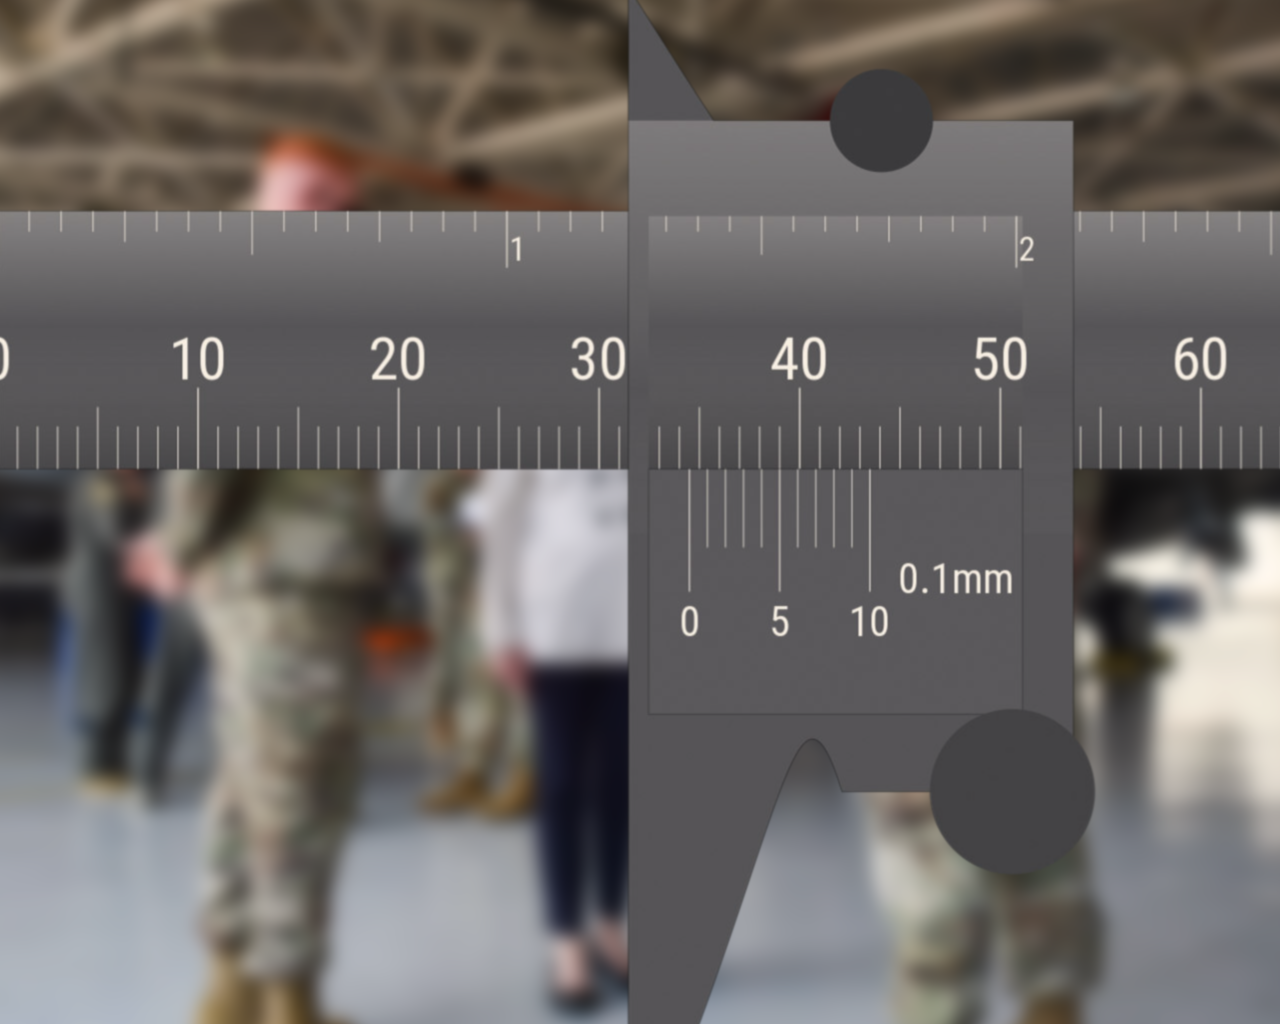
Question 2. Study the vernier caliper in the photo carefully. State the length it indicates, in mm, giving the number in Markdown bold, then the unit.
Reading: **34.5** mm
